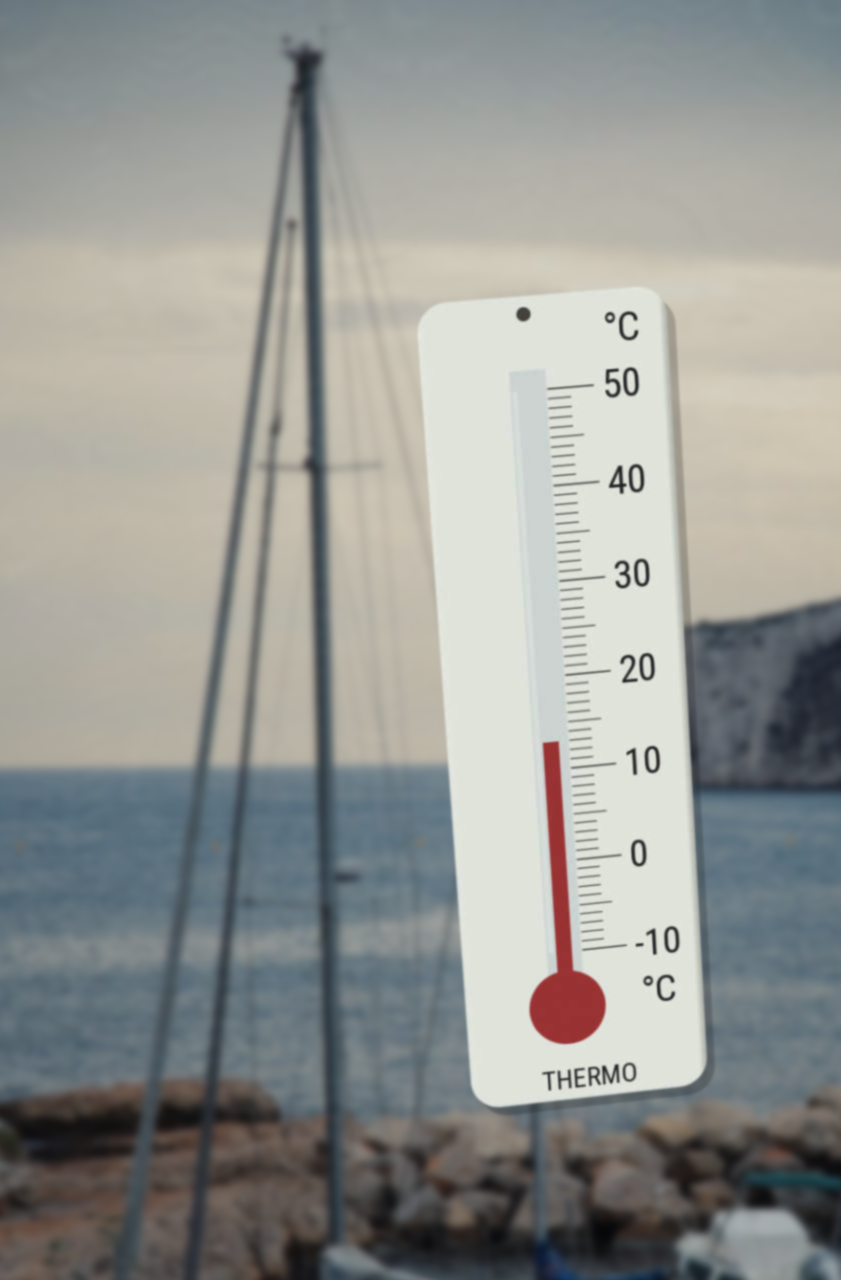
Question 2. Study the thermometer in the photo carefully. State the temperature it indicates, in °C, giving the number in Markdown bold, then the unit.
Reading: **13** °C
